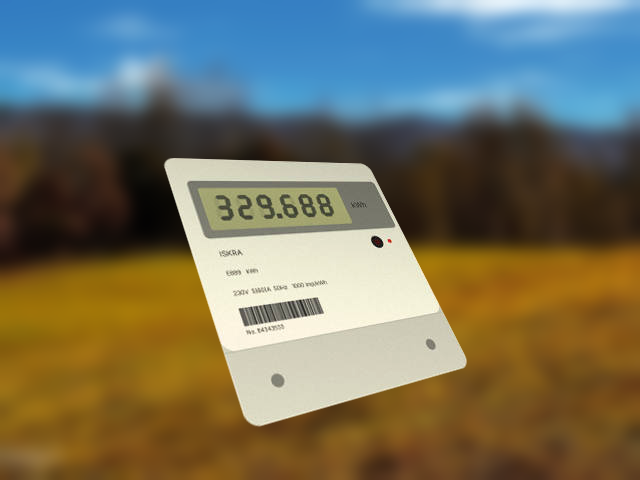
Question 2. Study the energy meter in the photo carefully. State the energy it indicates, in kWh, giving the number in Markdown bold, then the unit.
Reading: **329.688** kWh
